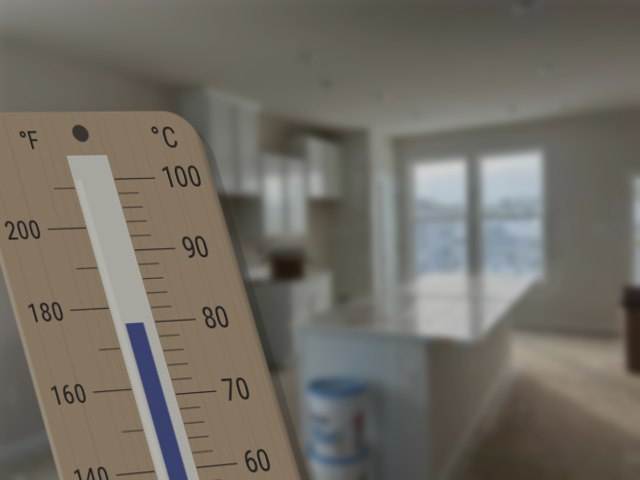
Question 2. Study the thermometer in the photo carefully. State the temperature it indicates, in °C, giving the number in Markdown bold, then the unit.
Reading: **80** °C
